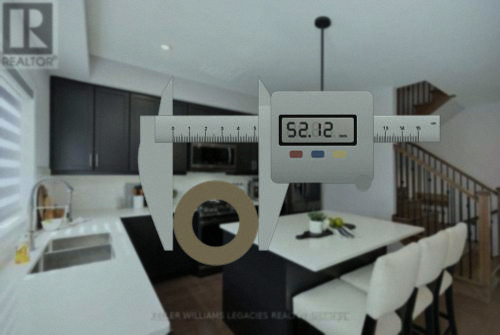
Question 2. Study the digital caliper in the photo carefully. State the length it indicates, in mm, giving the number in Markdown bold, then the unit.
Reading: **52.12** mm
